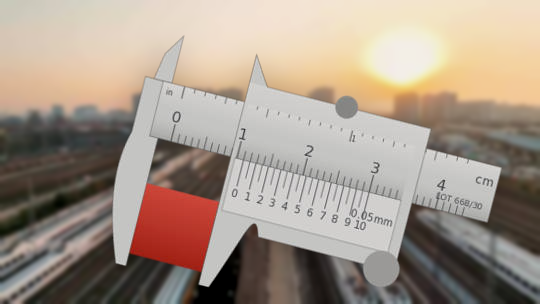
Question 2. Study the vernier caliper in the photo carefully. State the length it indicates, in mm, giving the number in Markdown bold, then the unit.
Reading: **11.0** mm
